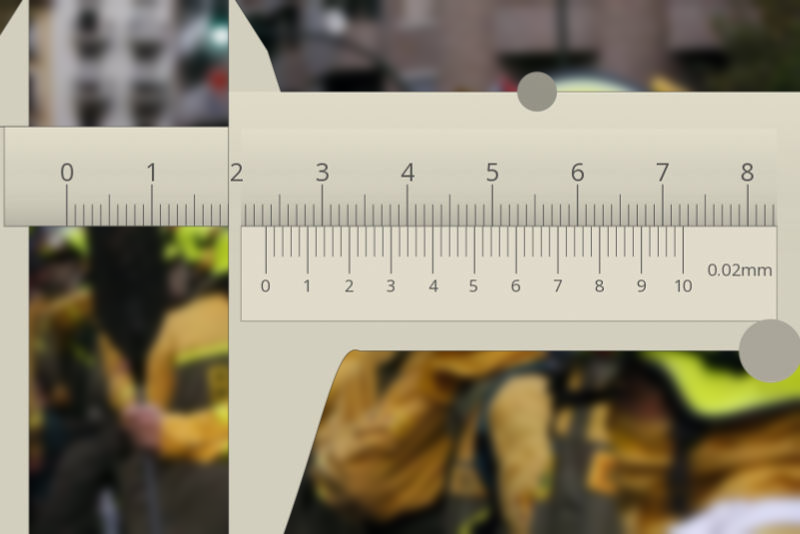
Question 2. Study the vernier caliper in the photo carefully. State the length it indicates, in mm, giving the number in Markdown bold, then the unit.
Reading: **23.4** mm
